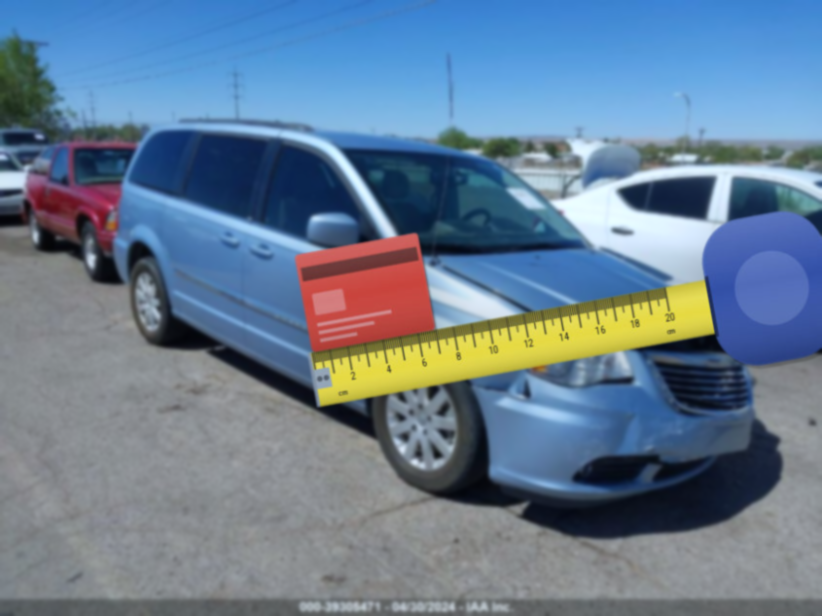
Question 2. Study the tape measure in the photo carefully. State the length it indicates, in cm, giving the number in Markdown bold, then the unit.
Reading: **7** cm
